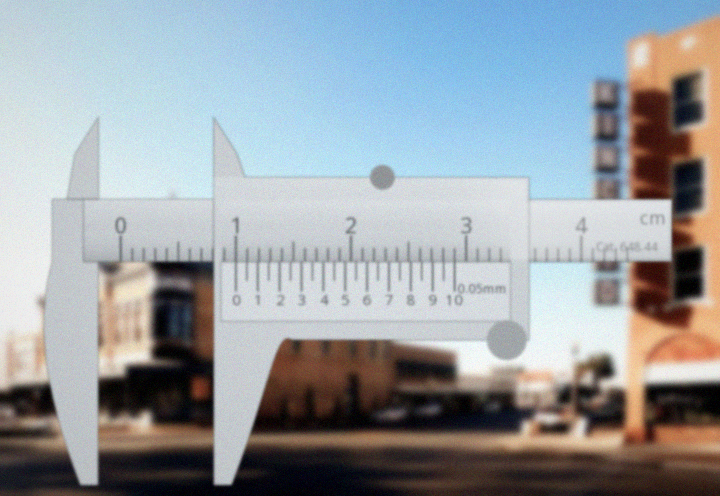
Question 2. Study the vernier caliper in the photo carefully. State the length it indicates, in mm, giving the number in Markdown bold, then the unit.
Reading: **10.0** mm
